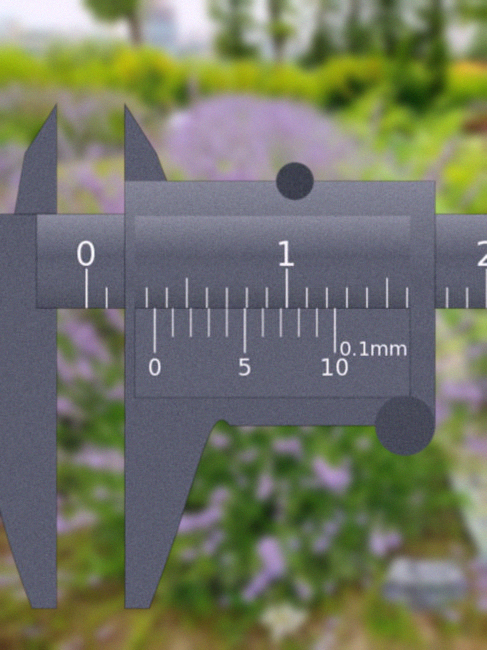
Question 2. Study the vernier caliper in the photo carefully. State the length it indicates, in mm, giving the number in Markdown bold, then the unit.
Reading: **3.4** mm
